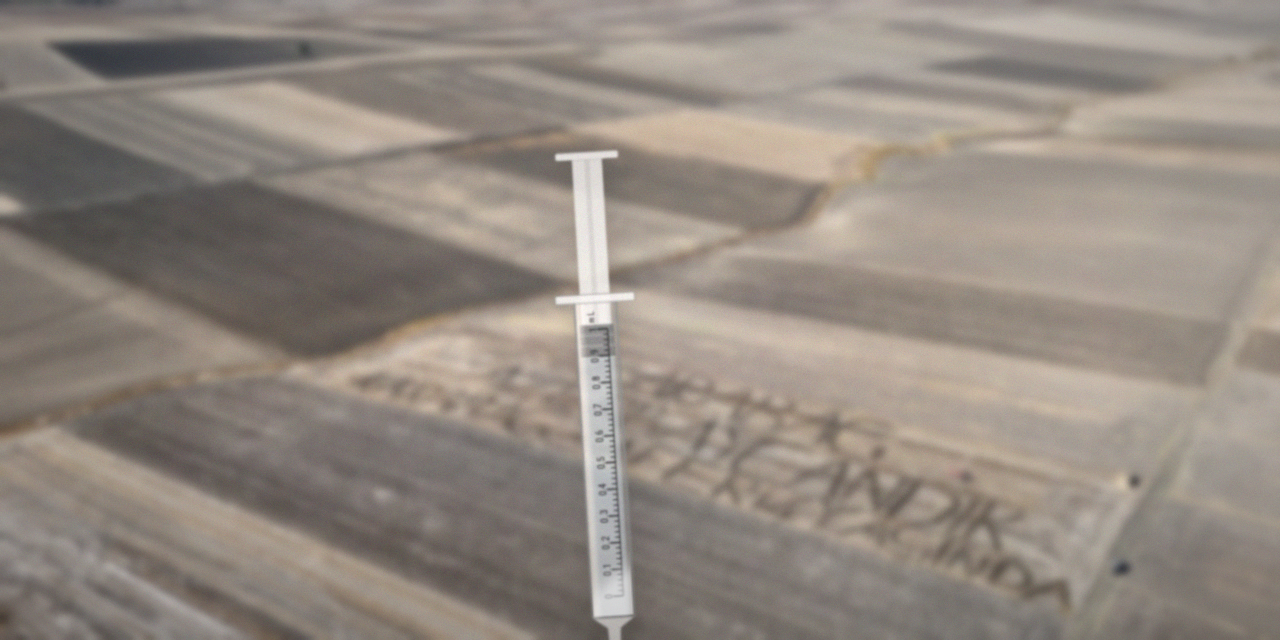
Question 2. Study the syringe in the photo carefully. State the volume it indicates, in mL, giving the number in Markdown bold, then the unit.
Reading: **0.9** mL
